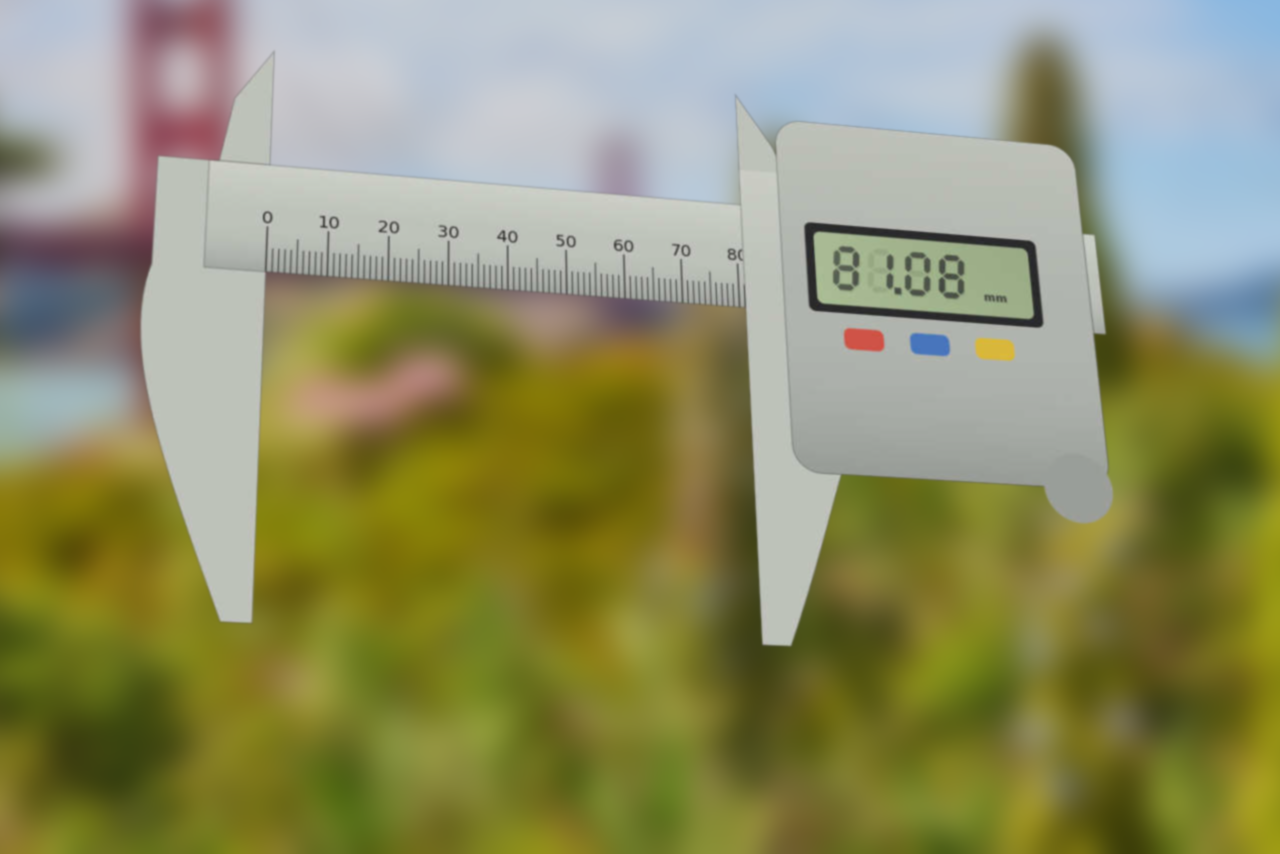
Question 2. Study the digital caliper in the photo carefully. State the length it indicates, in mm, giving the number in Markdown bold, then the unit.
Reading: **81.08** mm
